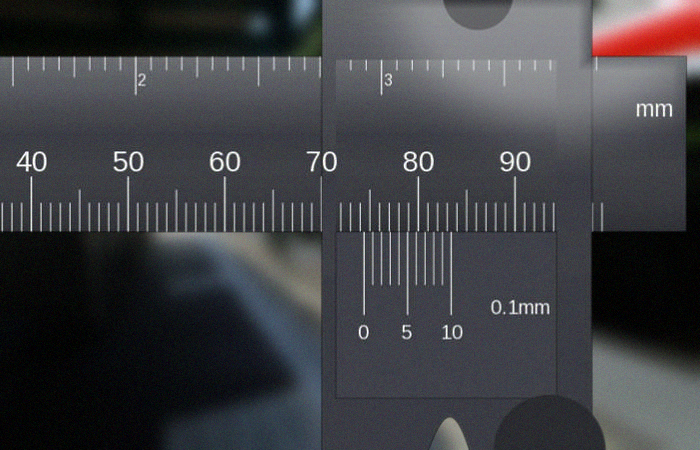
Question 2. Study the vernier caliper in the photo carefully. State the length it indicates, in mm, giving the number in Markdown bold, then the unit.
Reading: **74.4** mm
